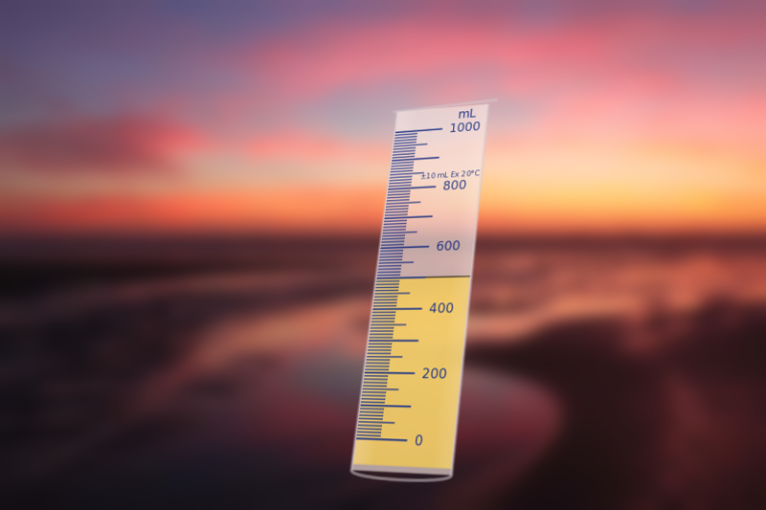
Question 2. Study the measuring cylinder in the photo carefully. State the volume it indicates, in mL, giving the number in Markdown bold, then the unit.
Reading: **500** mL
